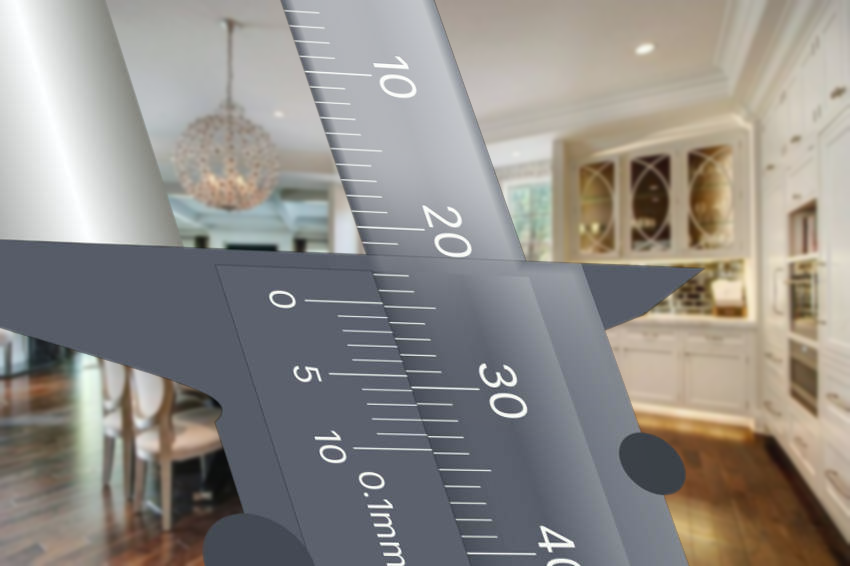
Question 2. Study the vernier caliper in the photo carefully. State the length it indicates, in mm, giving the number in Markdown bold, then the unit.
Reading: **24.8** mm
